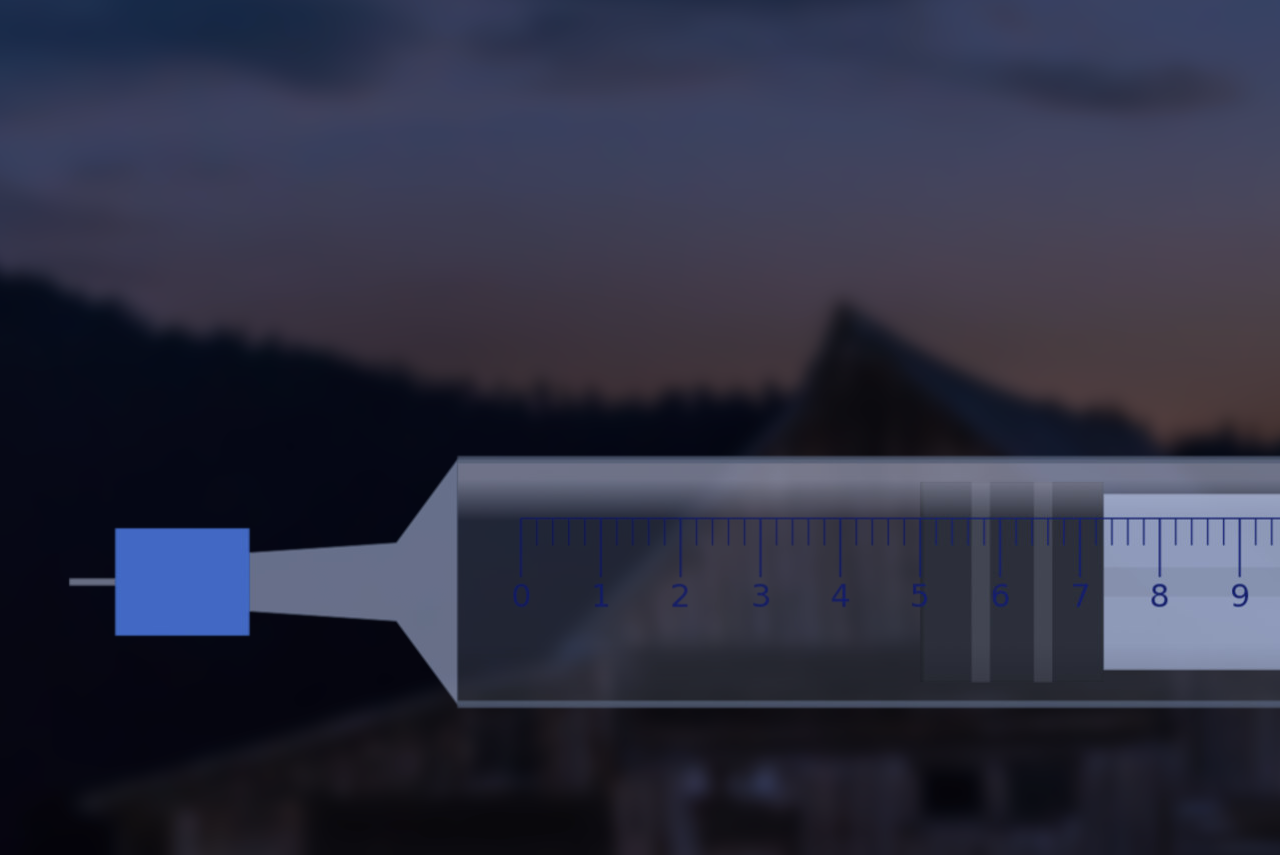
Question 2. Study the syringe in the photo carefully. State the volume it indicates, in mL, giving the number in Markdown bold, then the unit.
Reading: **5** mL
